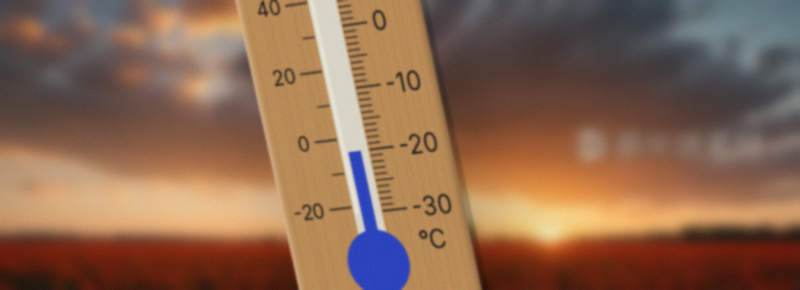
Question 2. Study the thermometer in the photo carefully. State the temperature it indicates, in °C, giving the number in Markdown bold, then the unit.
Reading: **-20** °C
